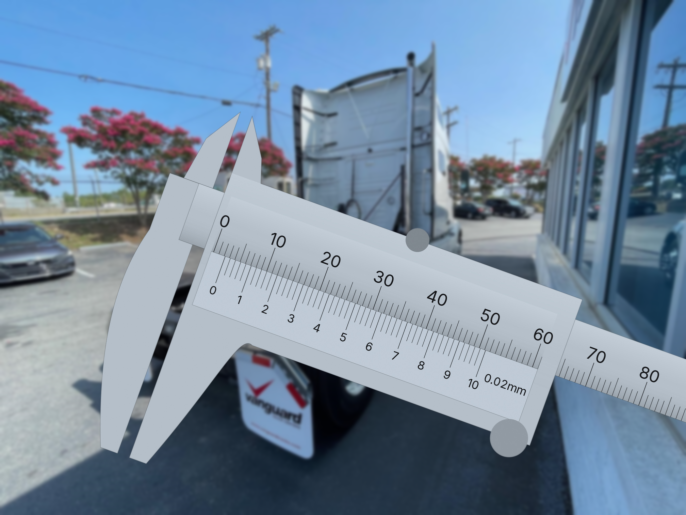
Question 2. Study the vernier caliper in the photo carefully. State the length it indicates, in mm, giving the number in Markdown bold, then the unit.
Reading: **2.2** mm
